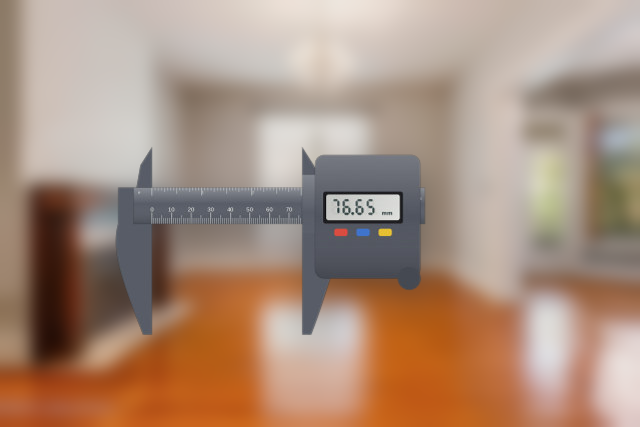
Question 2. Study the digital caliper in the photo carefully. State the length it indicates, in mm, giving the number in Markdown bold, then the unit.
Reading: **76.65** mm
